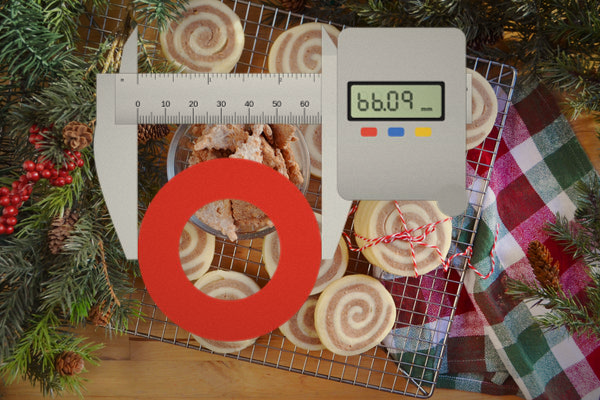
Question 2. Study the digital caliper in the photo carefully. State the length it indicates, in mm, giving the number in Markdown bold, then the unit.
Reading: **66.09** mm
